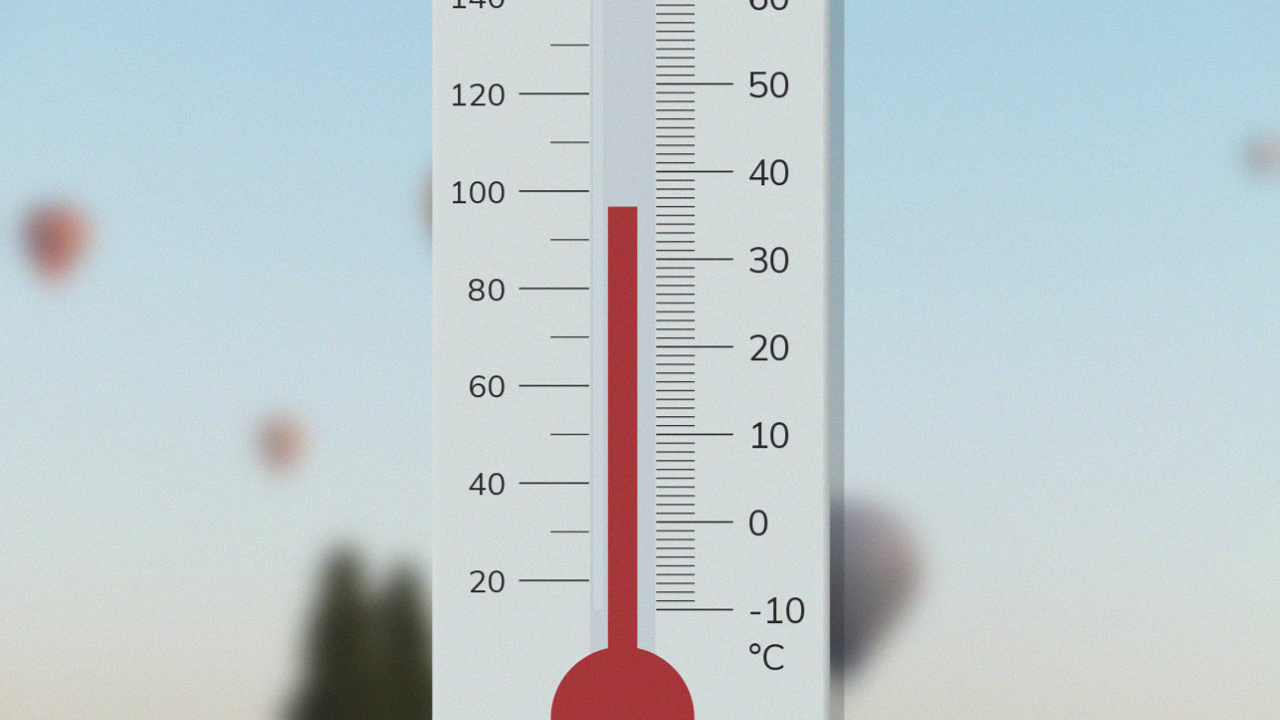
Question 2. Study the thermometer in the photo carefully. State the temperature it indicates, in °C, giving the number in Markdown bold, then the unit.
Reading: **36** °C
